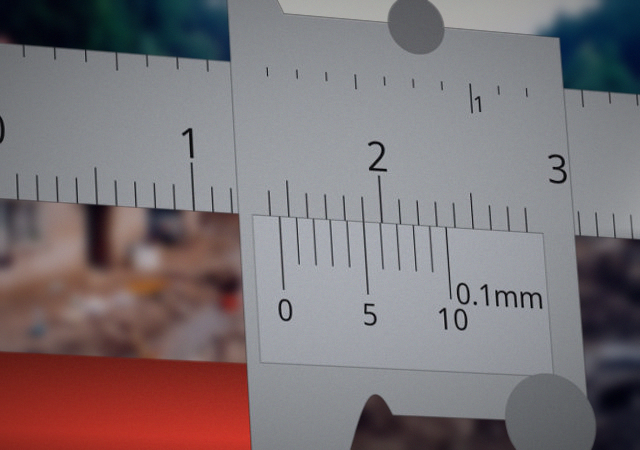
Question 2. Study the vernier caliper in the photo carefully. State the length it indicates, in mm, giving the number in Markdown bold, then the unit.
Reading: **14.5** mm
